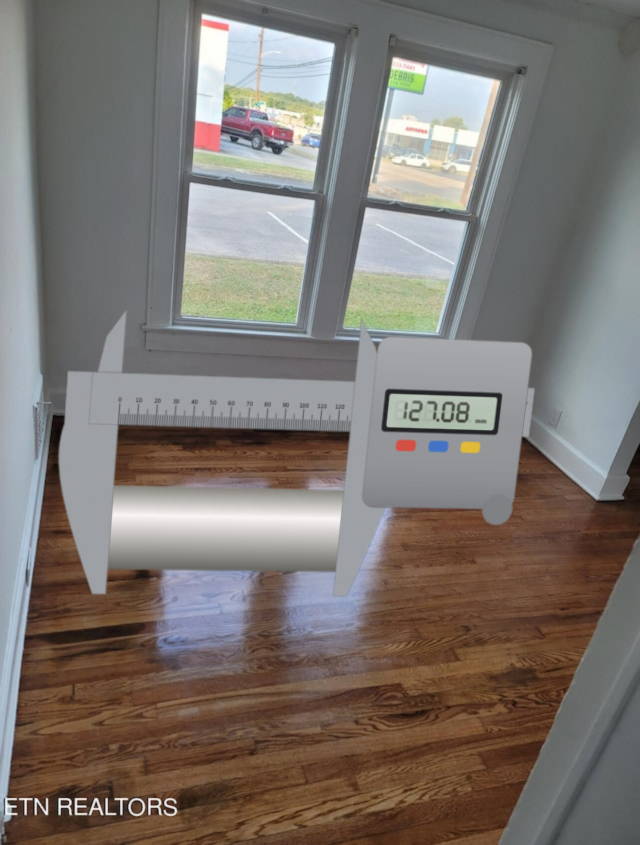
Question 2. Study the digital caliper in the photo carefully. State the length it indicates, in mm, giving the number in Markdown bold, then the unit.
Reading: **127.08** mm
